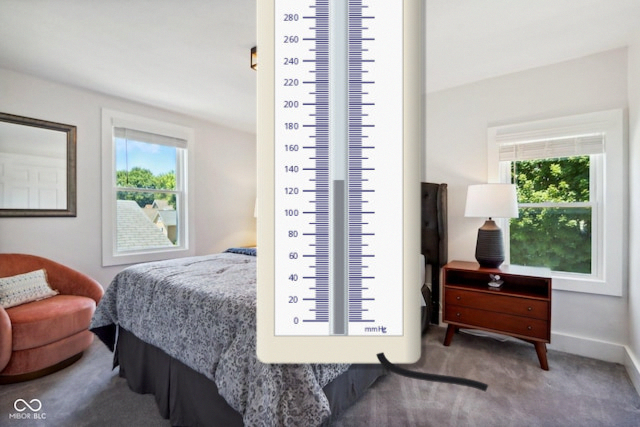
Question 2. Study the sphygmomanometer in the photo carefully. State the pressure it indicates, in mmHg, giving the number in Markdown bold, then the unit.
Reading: **130** mmHg
